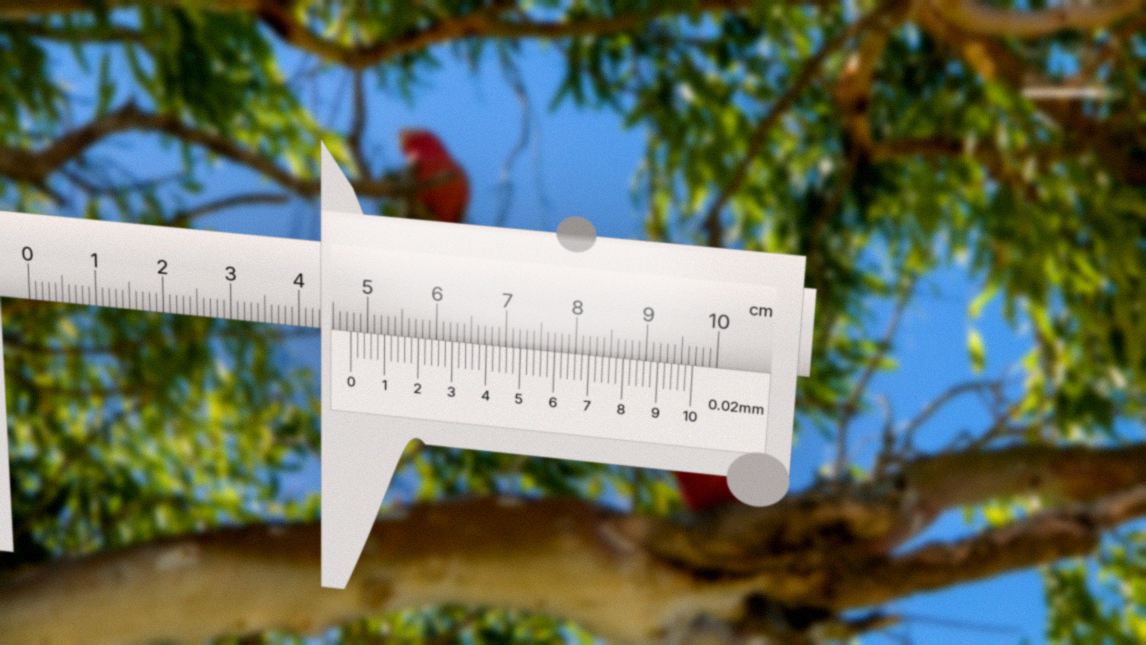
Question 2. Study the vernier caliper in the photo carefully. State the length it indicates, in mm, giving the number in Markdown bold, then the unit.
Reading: **47.6** mm
